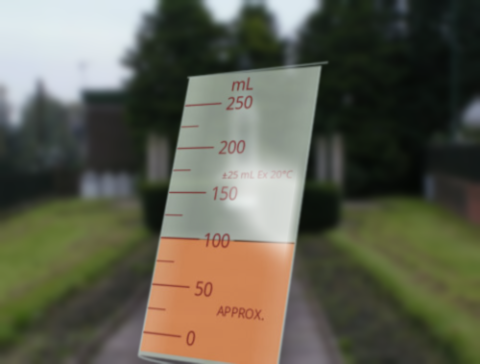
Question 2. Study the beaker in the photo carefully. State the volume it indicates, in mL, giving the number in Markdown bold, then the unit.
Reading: **100** mL
